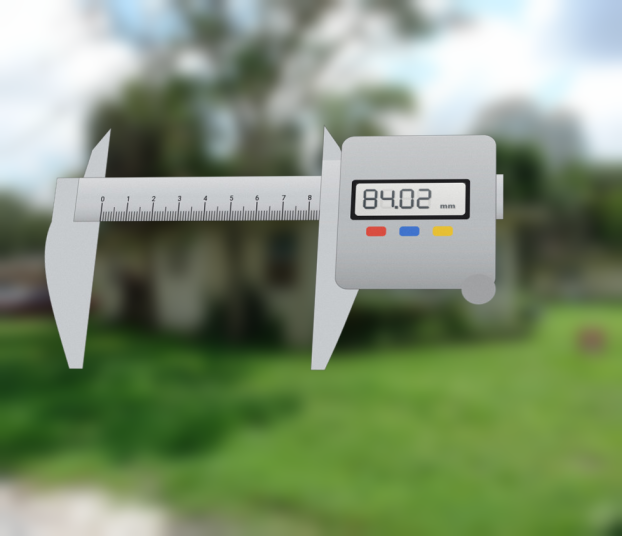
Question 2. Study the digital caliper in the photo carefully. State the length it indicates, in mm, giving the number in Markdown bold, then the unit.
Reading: **84.02** mm
